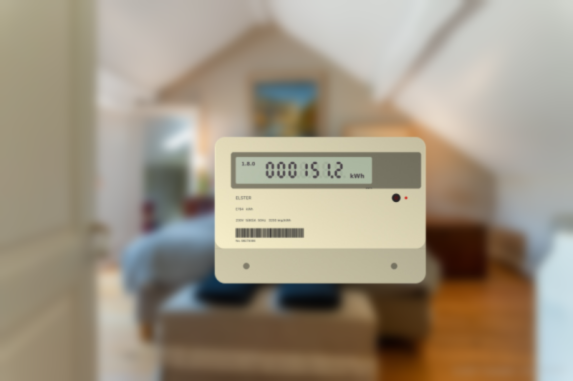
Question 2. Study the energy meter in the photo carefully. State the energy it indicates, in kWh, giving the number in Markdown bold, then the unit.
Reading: **151.2** kWh
